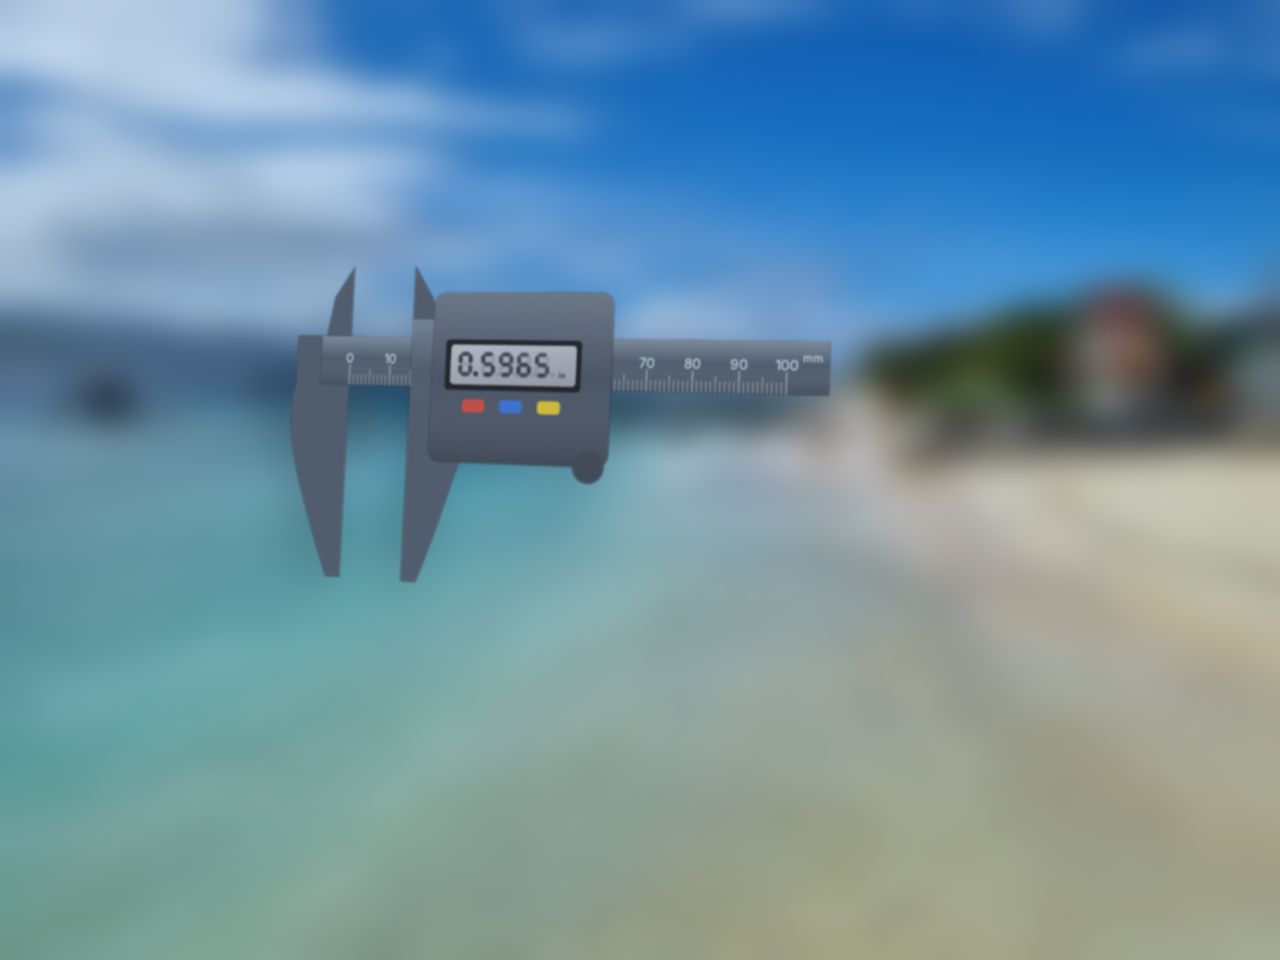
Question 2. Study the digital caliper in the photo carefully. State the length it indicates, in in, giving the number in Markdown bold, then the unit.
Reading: **0.5965** in
